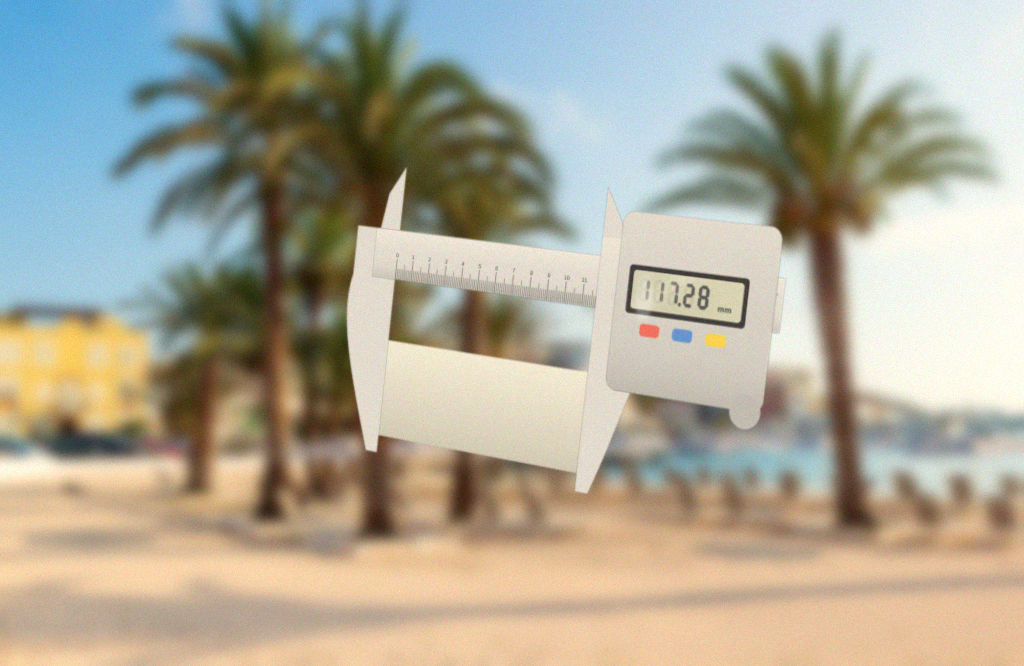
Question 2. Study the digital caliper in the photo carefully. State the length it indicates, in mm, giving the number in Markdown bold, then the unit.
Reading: **117.28** mm
